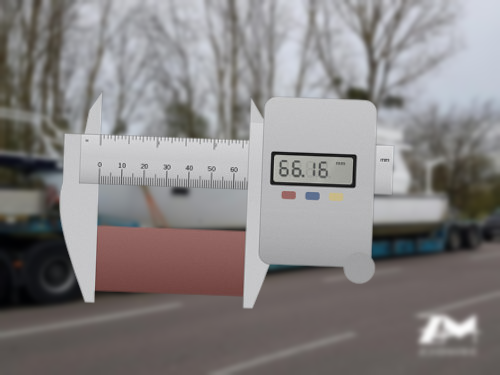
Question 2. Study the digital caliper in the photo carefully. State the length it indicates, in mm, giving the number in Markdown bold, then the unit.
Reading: **66.16** mm
